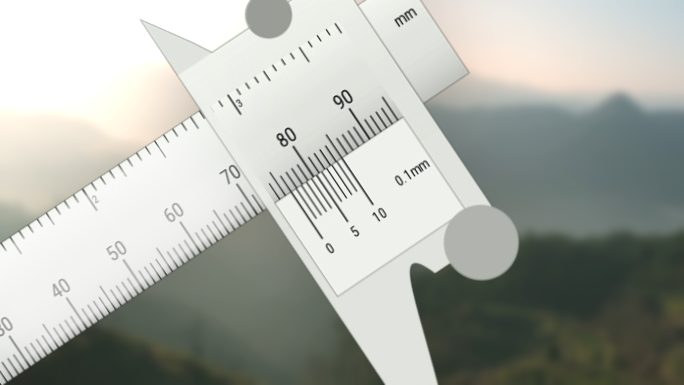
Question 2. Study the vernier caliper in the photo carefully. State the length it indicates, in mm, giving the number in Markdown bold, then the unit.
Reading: **76.0** mm
